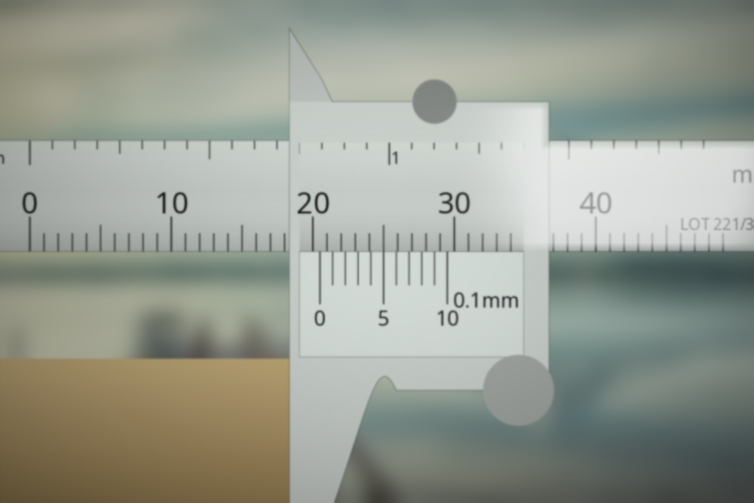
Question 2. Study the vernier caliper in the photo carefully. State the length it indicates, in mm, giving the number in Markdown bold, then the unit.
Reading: **20.5** mm
